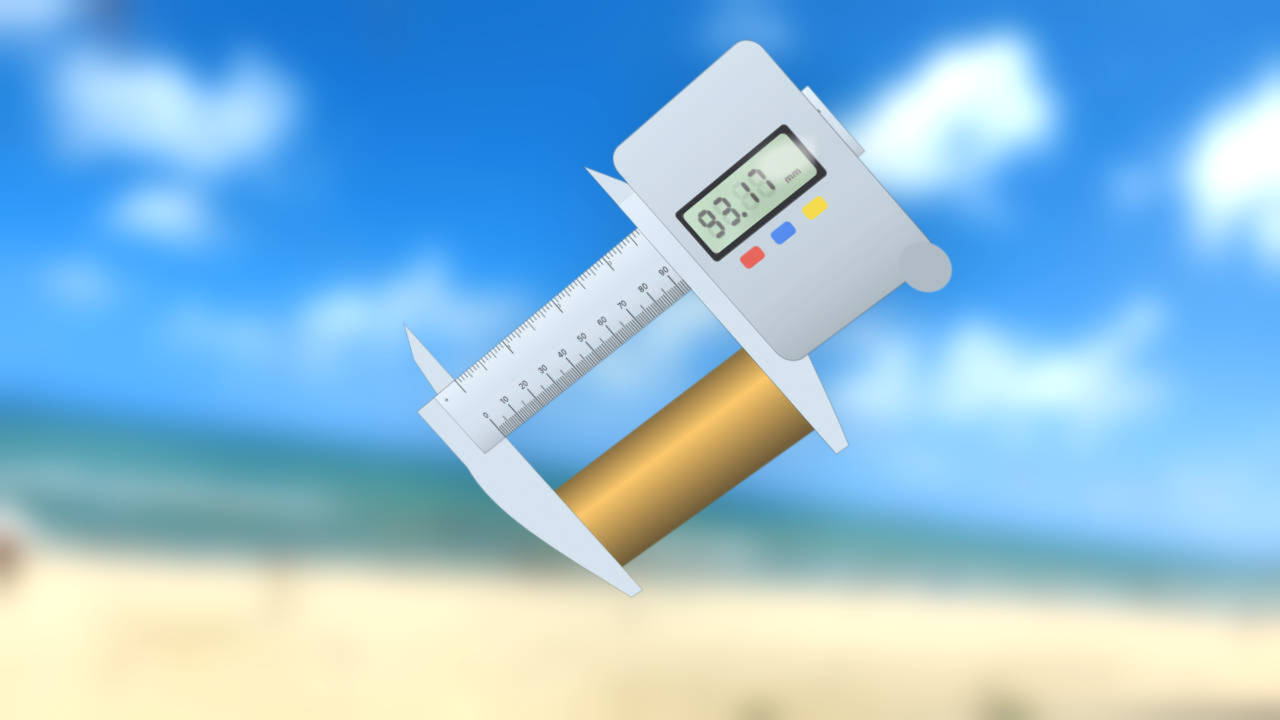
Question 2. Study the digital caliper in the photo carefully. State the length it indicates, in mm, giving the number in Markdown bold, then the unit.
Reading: **93.17** mm
